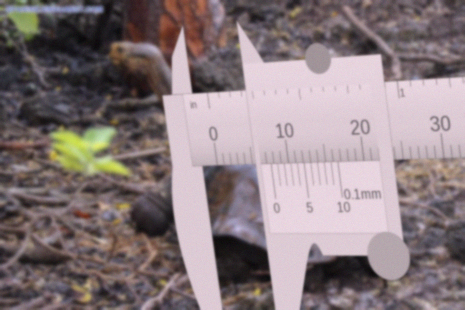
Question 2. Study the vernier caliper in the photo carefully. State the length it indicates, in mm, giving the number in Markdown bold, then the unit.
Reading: **7.6** mm
